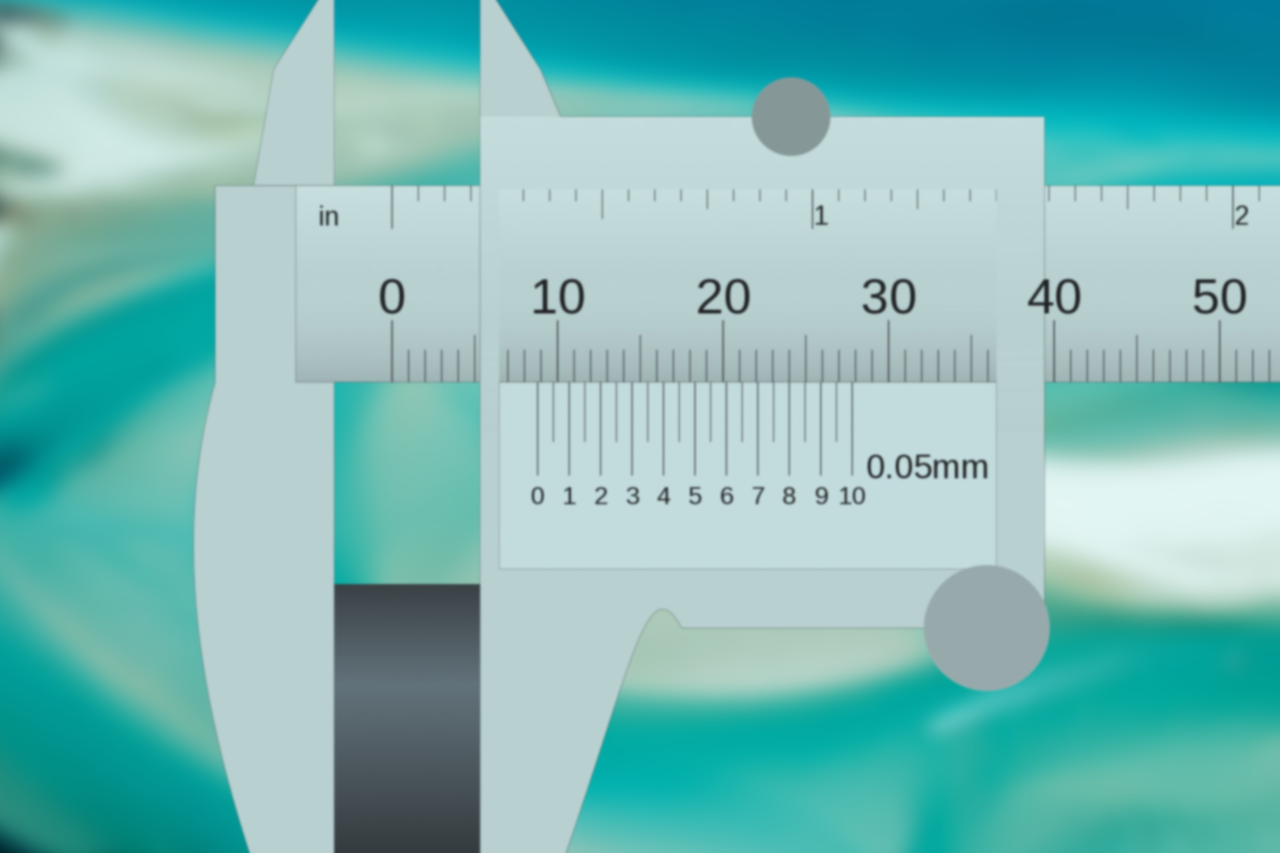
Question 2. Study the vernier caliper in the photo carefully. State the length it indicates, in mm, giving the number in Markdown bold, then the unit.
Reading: **8.8** mm
